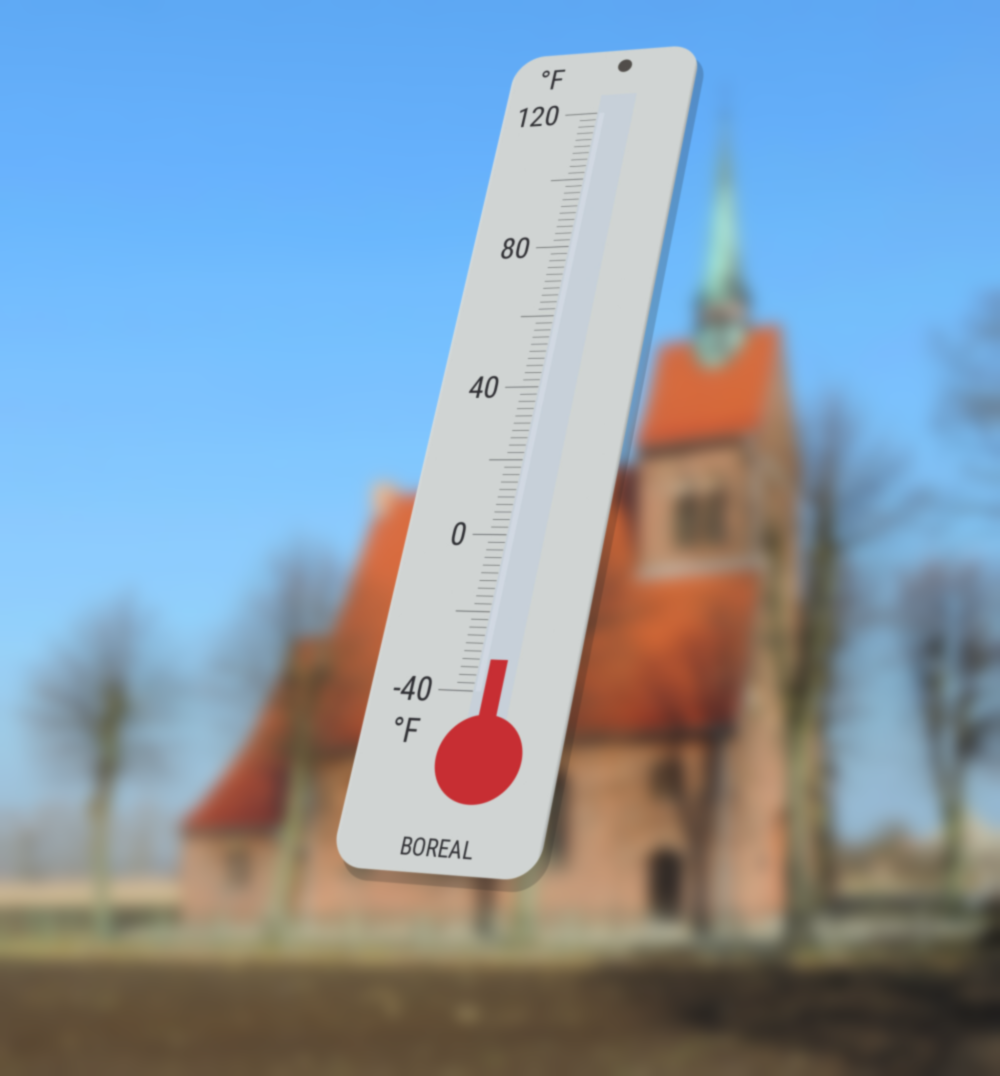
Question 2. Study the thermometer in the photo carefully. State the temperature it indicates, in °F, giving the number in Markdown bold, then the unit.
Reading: **-32** °F
